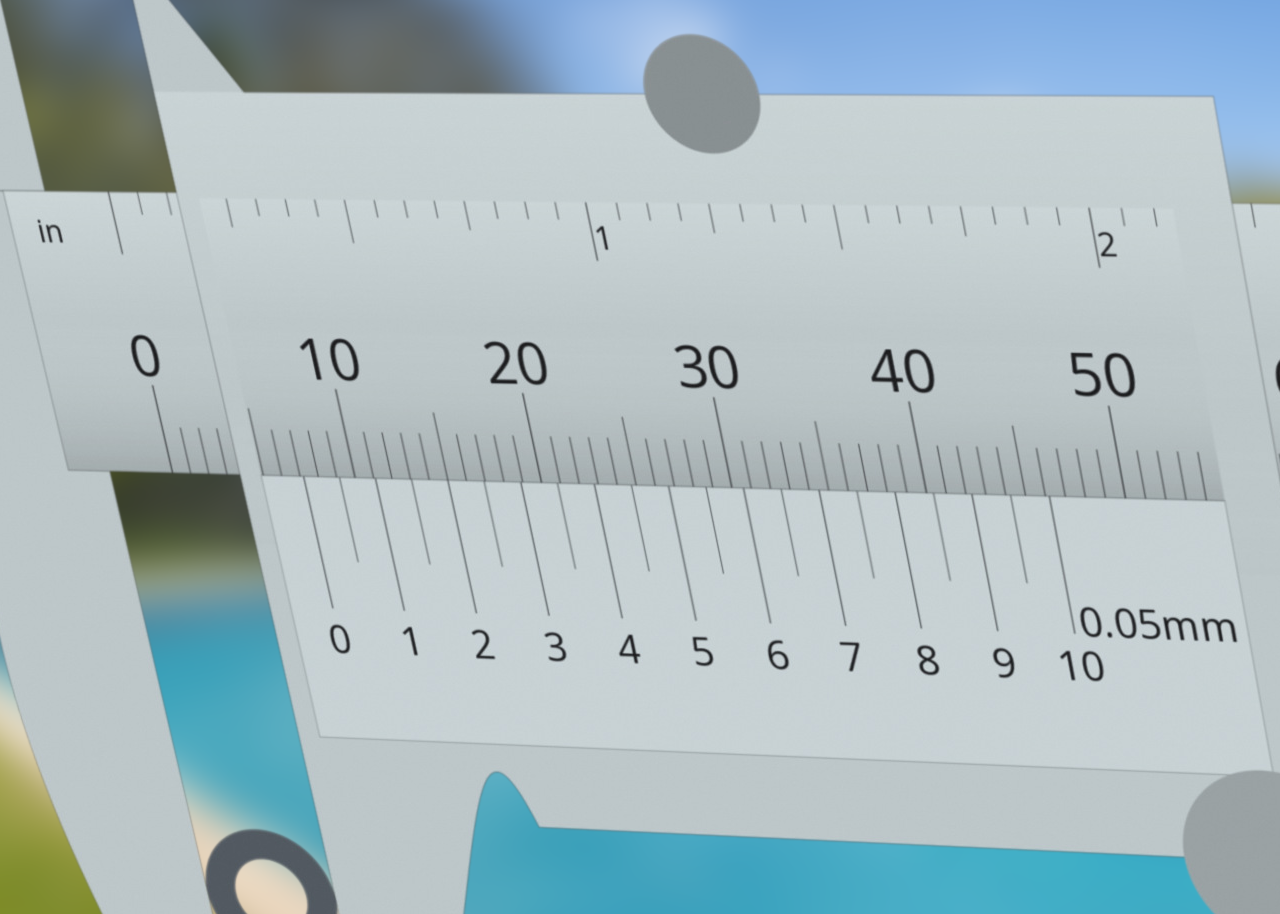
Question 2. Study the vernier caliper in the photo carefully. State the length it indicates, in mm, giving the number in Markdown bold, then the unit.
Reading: **7.2** mm
